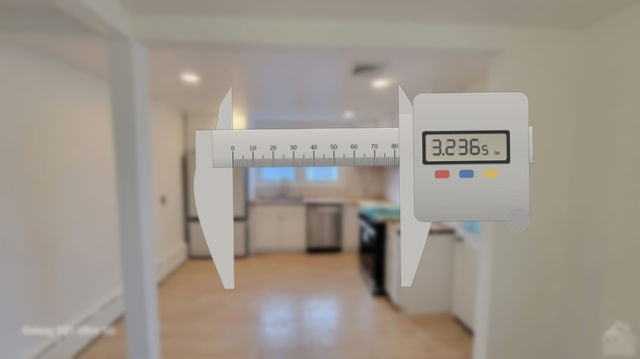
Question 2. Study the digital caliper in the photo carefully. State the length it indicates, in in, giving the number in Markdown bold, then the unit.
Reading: **3.2365** in
